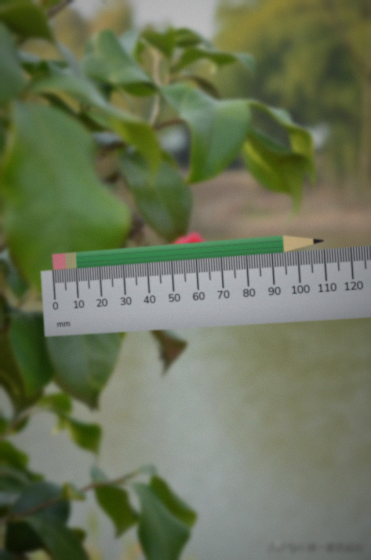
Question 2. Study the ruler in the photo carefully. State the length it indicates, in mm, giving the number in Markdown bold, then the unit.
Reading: **110** mm
